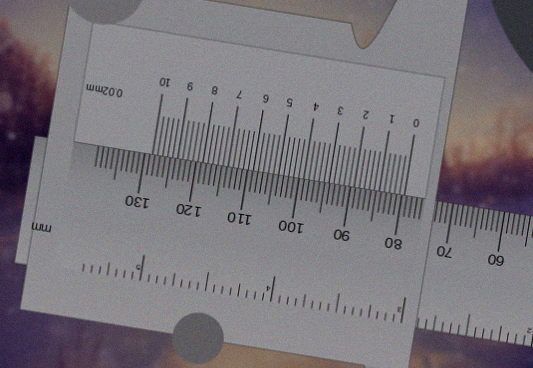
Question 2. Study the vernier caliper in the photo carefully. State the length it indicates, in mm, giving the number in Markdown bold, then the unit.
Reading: **79.5** mm
